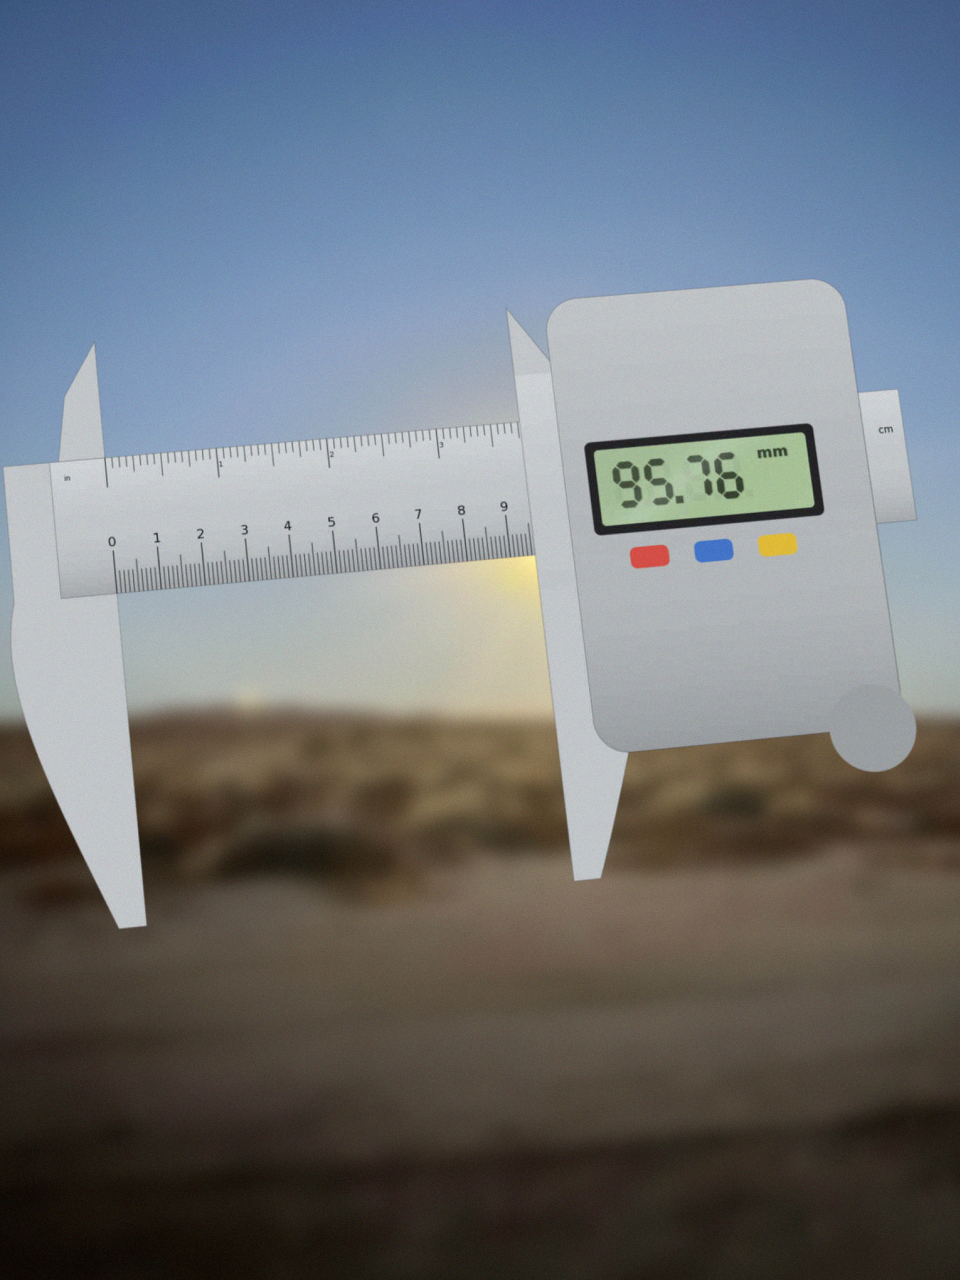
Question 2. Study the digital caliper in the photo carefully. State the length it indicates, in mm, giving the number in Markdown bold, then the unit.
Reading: **95.76** mm
